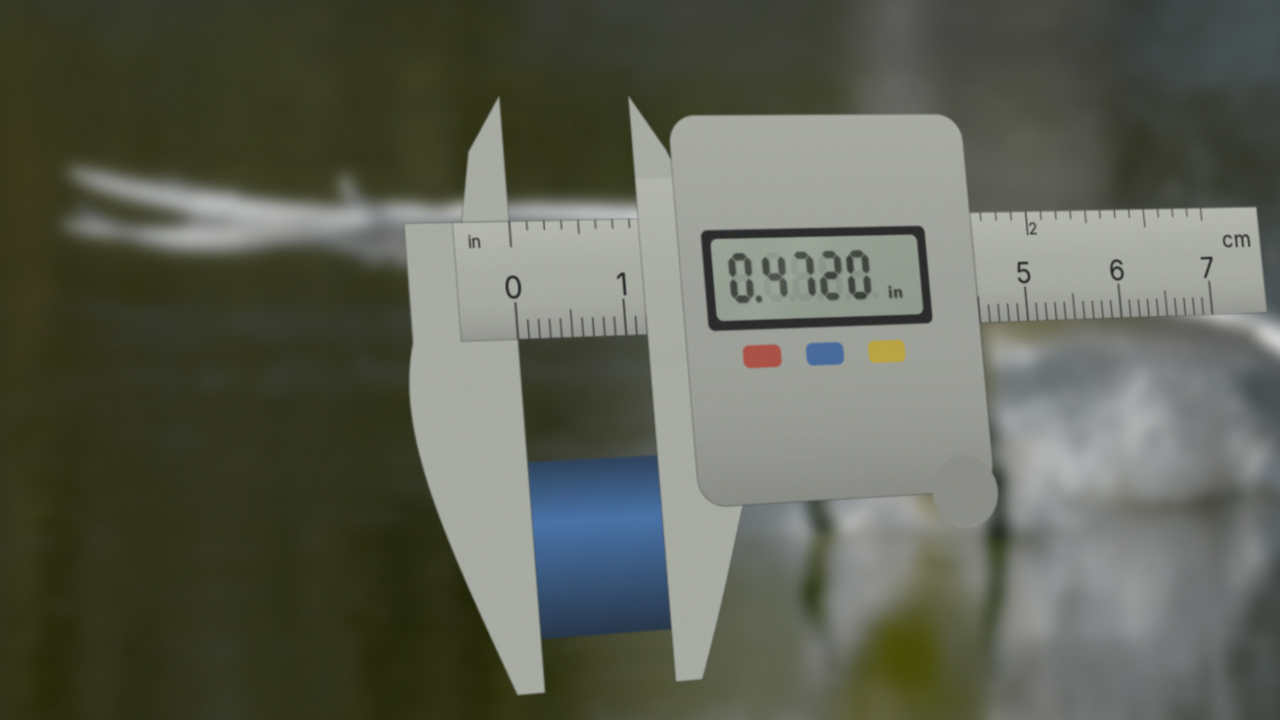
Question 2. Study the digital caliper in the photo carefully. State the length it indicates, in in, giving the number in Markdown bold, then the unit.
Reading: **0.4720** in
